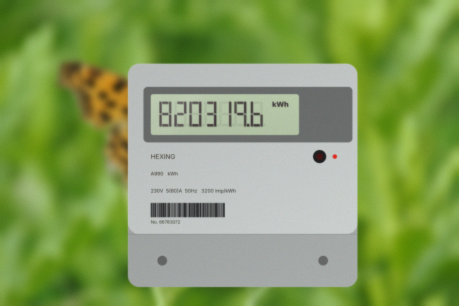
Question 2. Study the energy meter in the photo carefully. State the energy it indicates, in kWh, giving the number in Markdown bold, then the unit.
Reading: **820319.6** kWh
